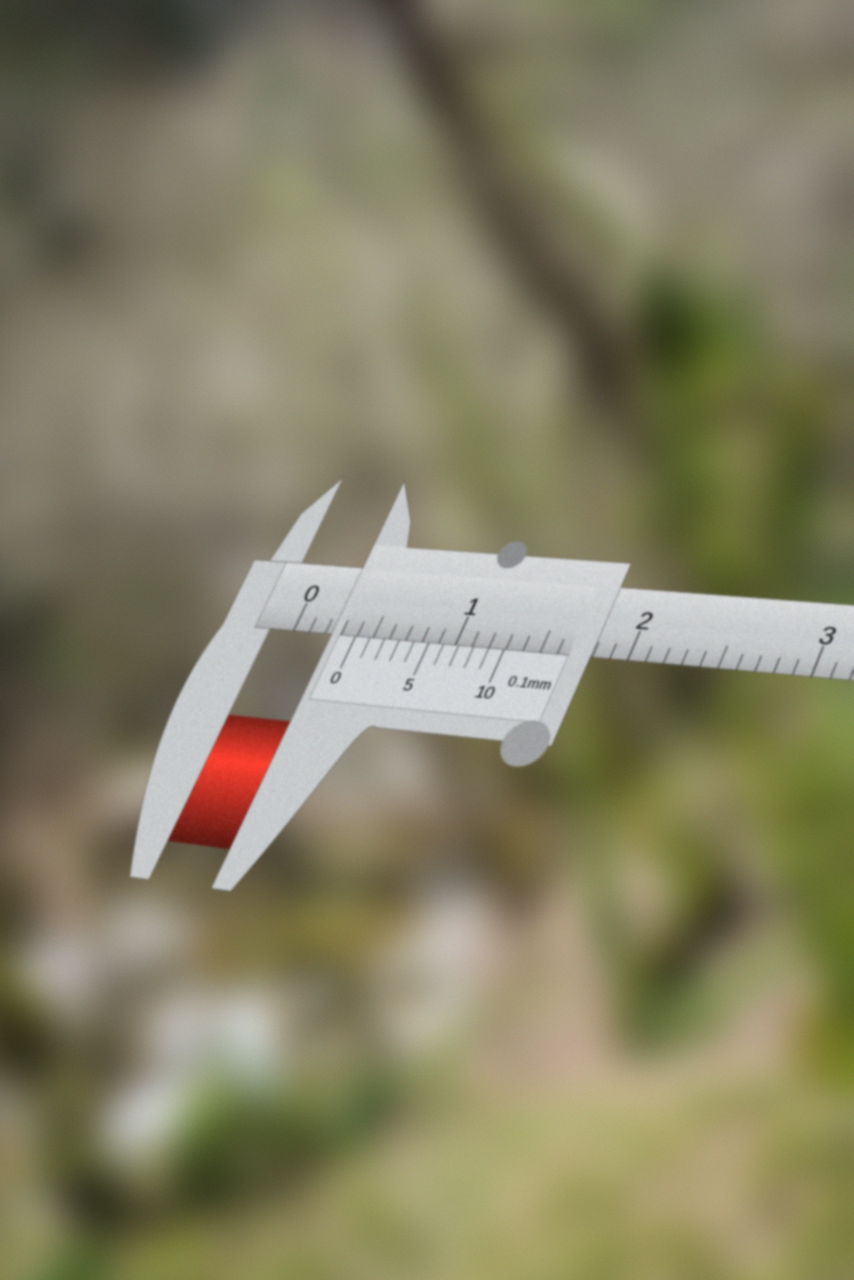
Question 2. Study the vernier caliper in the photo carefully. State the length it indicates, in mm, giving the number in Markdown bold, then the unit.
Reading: **3.9** mm
